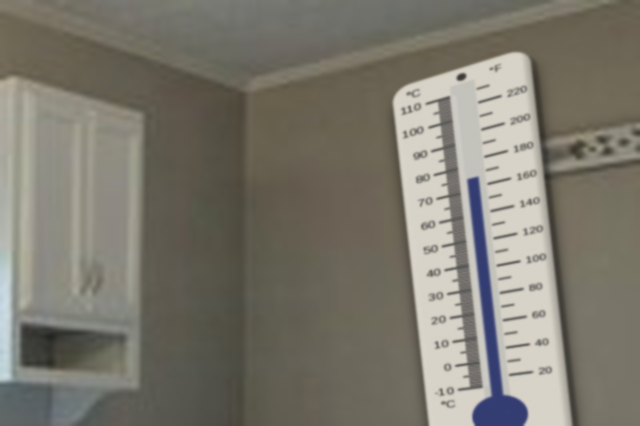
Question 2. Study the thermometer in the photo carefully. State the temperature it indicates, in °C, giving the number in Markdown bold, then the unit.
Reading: **75** °C
